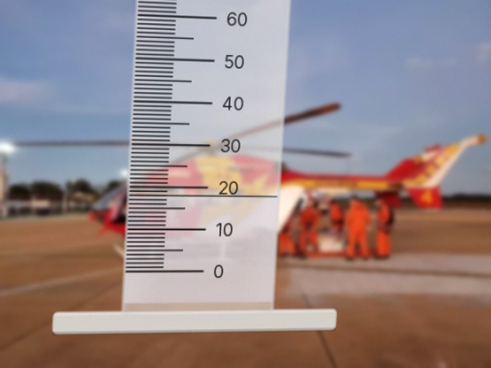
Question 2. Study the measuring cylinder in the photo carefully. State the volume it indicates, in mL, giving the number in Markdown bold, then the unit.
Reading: **18** mL
